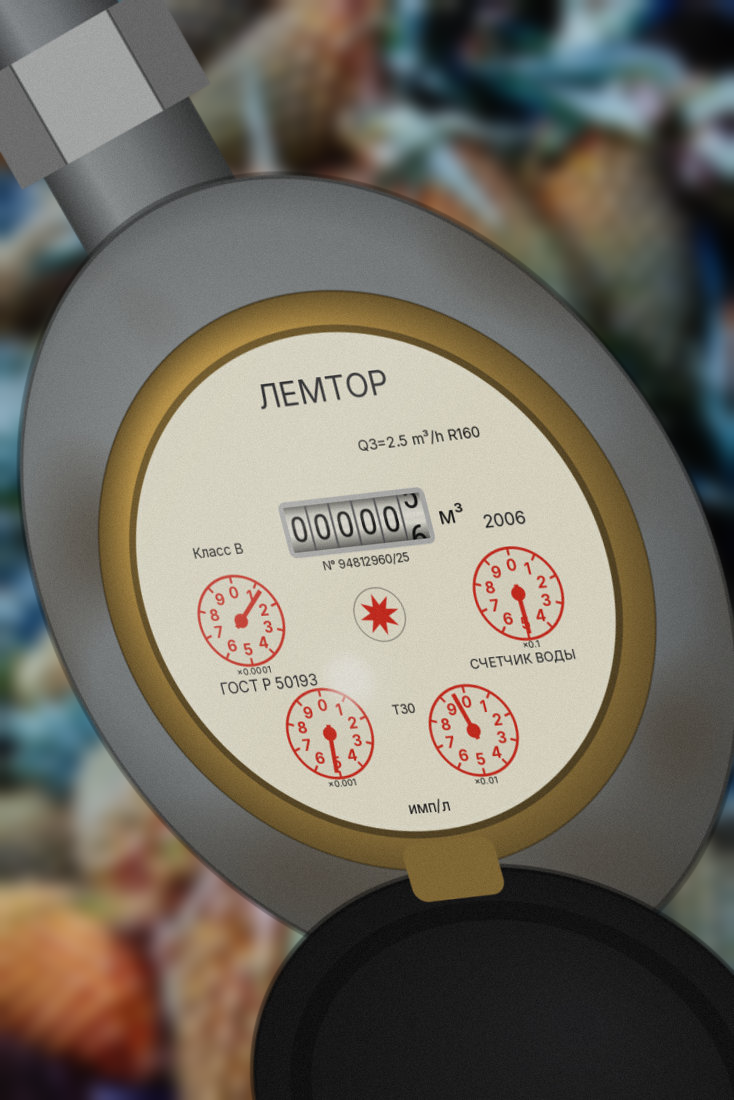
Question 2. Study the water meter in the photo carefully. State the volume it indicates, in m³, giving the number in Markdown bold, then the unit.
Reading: **5.4951** m³
